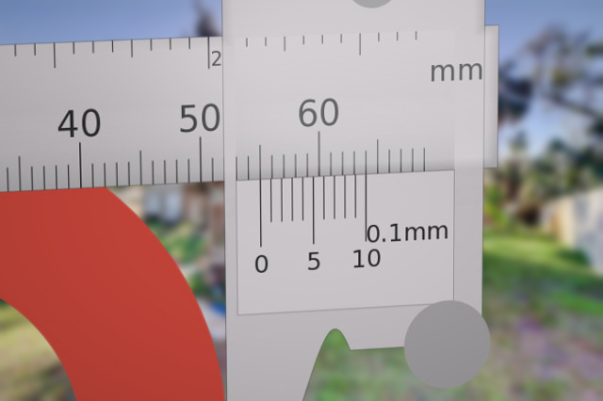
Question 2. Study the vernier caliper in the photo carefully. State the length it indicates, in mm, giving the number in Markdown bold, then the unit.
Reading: **55.0** mm
